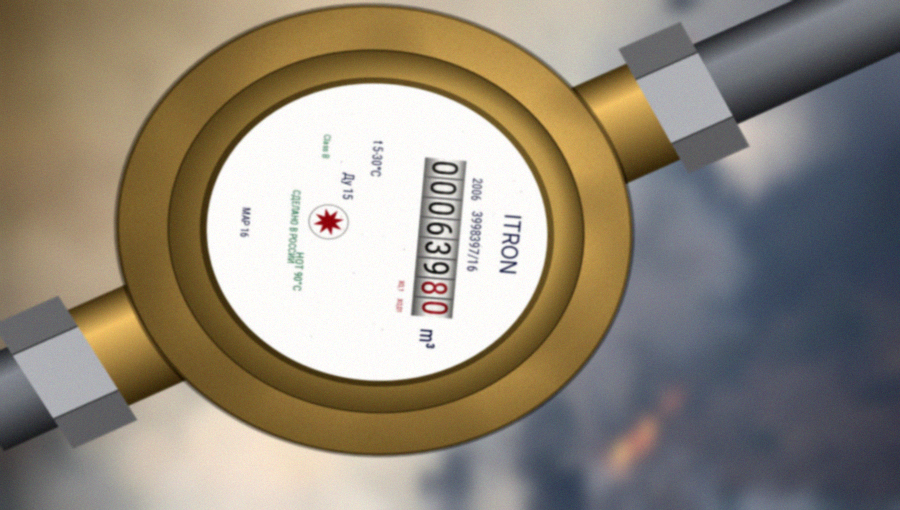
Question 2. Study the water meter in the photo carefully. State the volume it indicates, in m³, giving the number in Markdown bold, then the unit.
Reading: **639.80** m³
